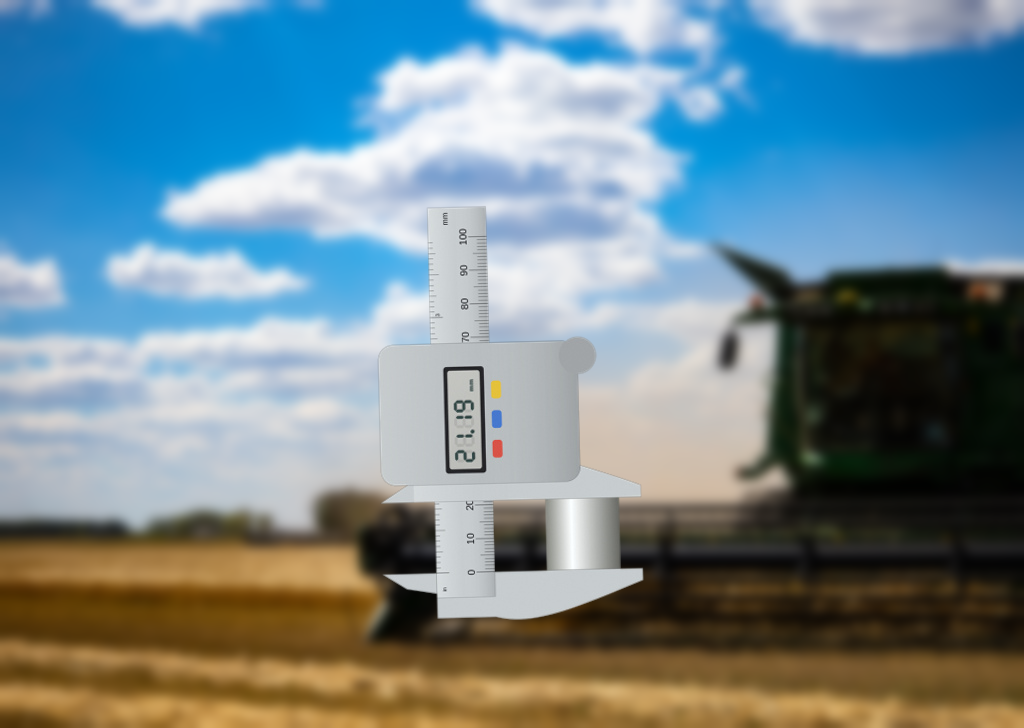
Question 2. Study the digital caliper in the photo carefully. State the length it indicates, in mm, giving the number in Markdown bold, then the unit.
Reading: **21.19** mm
